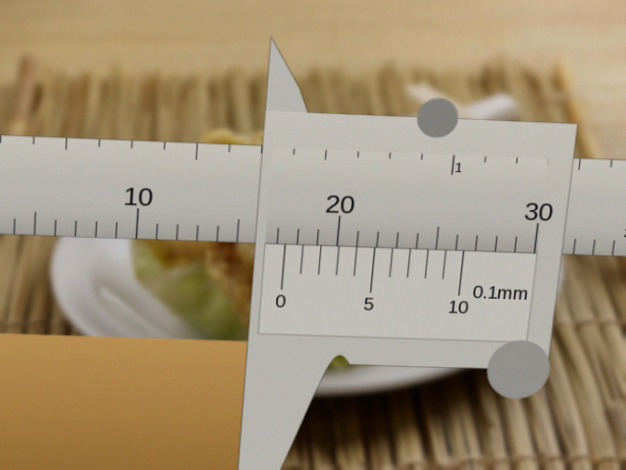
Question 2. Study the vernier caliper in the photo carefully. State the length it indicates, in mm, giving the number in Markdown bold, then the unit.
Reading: **17.4** mm
